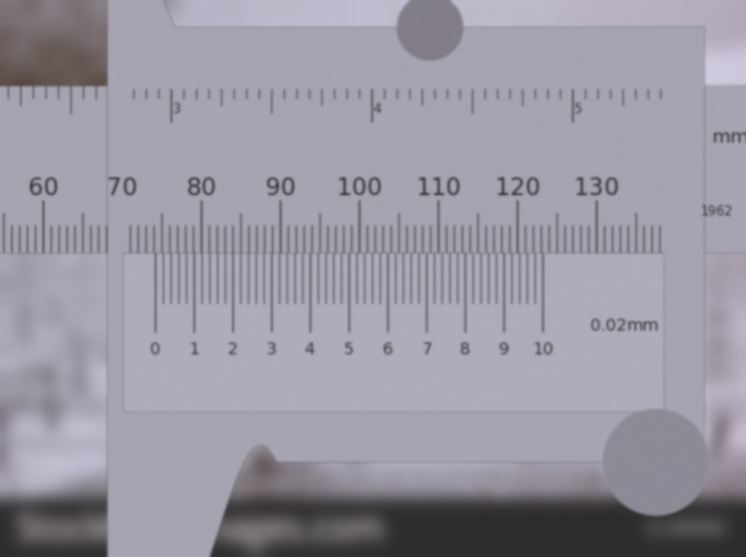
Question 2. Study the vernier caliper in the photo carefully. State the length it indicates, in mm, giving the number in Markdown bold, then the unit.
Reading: **74.2** mm
